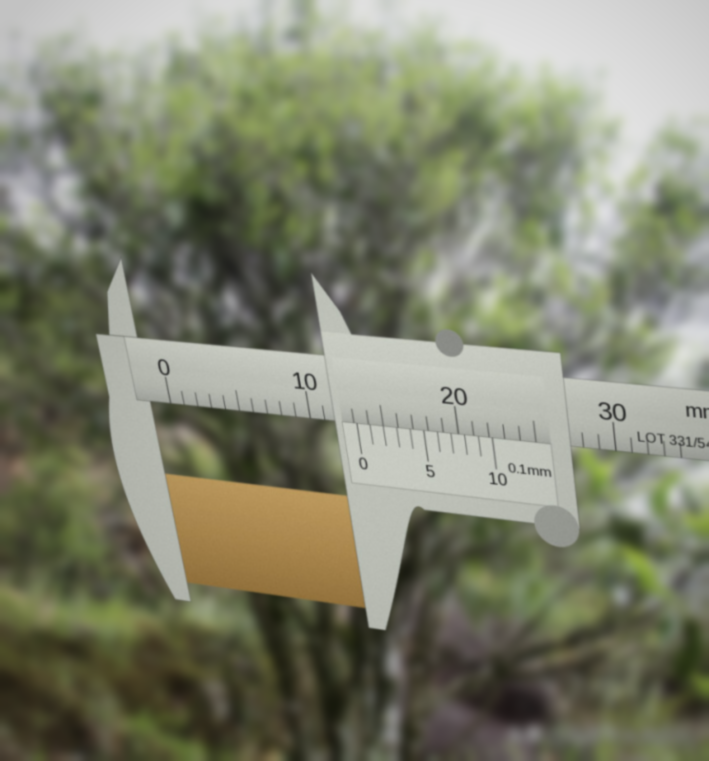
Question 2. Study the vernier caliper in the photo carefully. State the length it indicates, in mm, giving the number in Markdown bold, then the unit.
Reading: **13.2** mm
